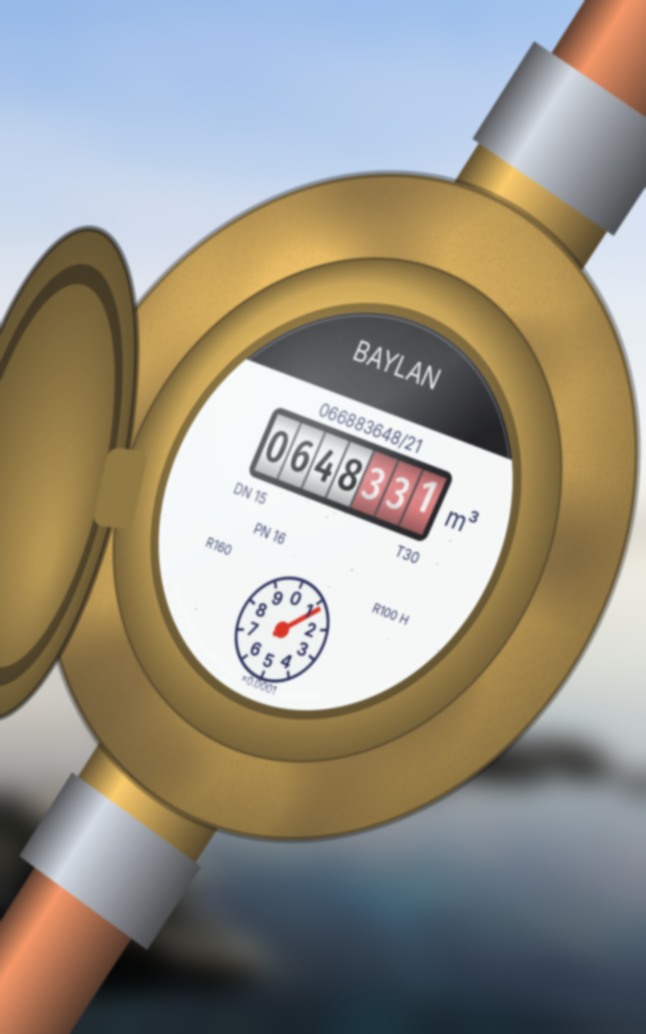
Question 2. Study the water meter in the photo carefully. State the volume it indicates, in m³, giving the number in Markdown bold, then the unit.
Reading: **648.3311** m³
